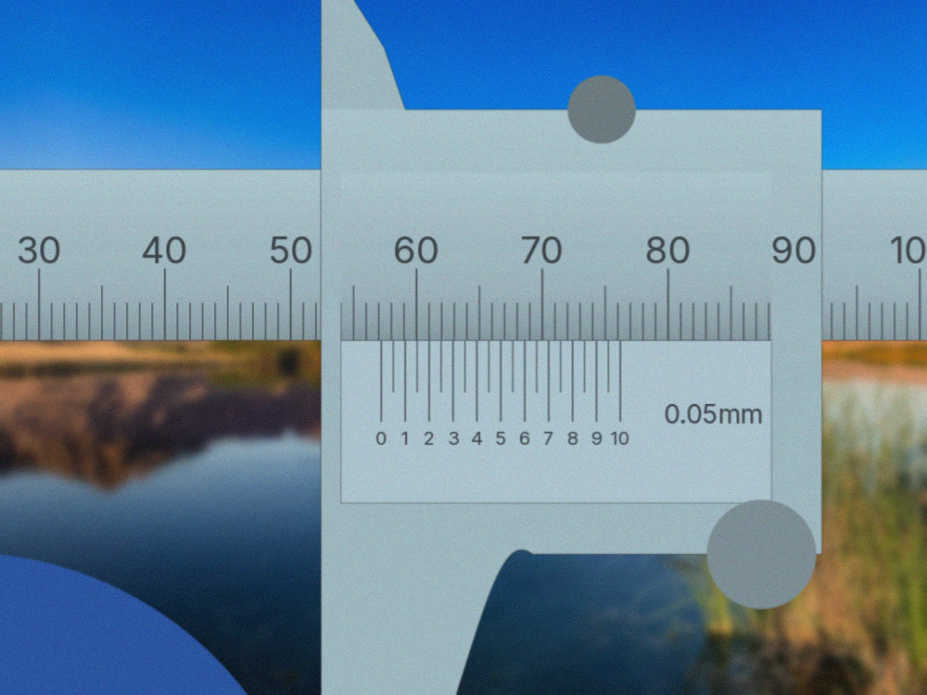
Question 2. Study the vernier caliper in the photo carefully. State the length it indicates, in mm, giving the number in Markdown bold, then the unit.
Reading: **57.2** mm
